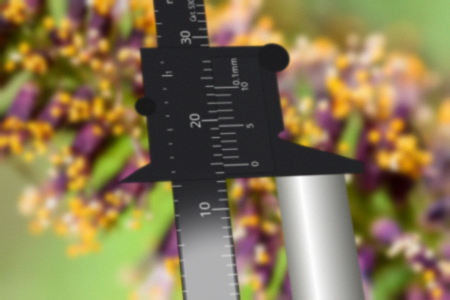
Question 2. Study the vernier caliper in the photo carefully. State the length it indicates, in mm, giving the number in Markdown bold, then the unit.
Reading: **14.8** mm
